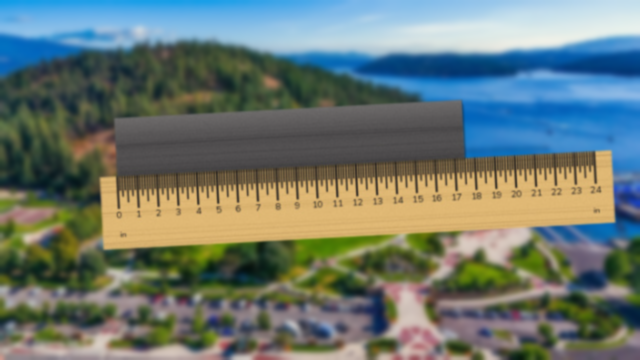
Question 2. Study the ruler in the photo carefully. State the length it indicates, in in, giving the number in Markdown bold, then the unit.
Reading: **17.5** in
